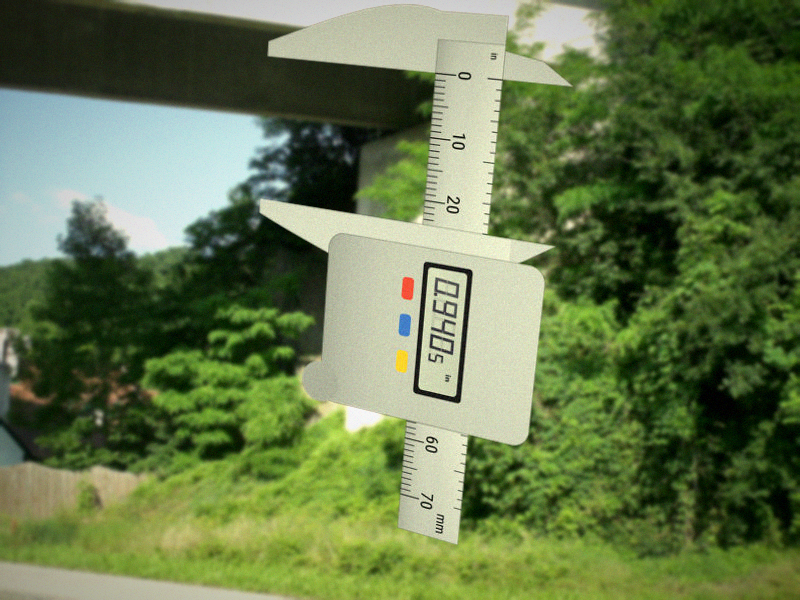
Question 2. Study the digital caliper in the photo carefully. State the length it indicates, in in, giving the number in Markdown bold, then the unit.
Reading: **0.9405** in
